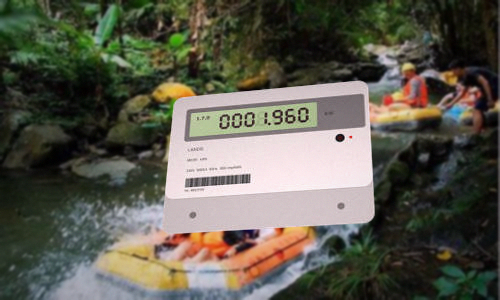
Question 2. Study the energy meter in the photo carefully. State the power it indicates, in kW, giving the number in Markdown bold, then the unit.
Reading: **1.960** kW
